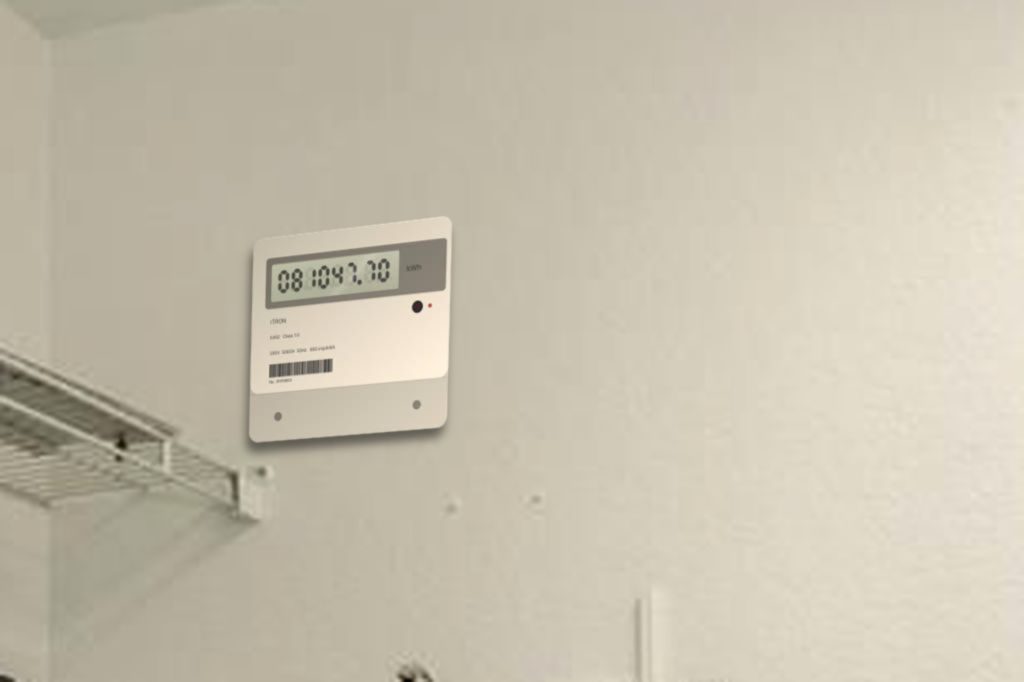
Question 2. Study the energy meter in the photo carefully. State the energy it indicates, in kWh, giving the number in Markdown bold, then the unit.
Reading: **81047.70** kWh
